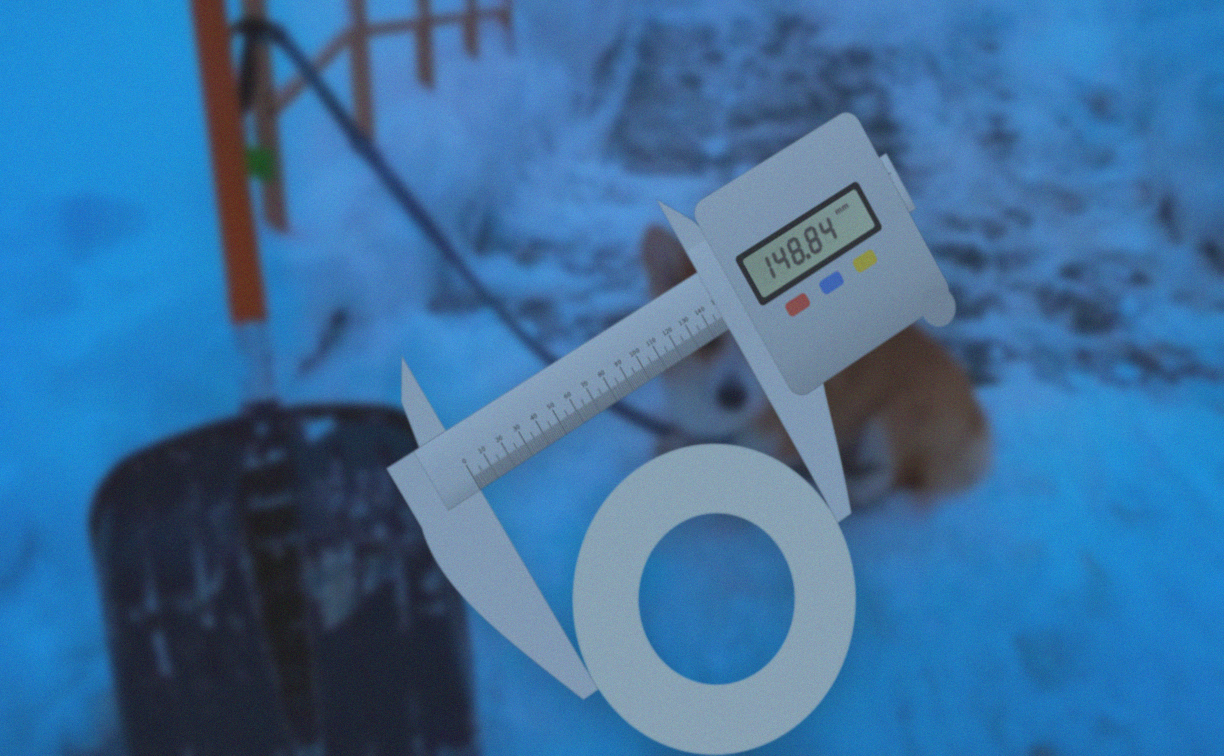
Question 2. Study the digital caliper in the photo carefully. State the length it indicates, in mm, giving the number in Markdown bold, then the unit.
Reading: **148.84** mm
